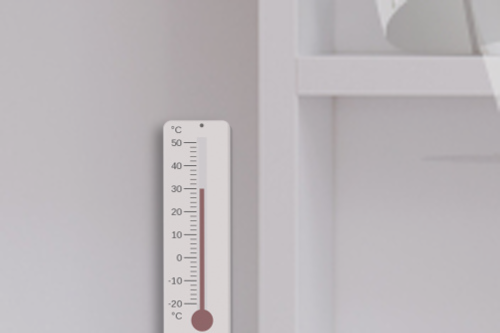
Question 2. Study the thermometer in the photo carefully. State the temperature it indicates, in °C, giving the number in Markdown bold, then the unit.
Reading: **30** °C
